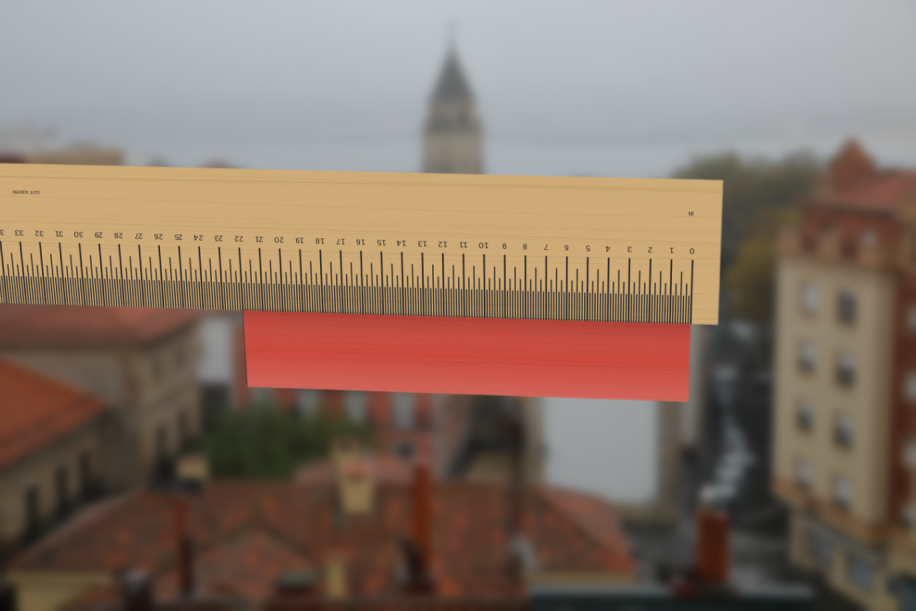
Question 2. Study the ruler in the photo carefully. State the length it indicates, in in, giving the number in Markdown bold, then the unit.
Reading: **22** in
